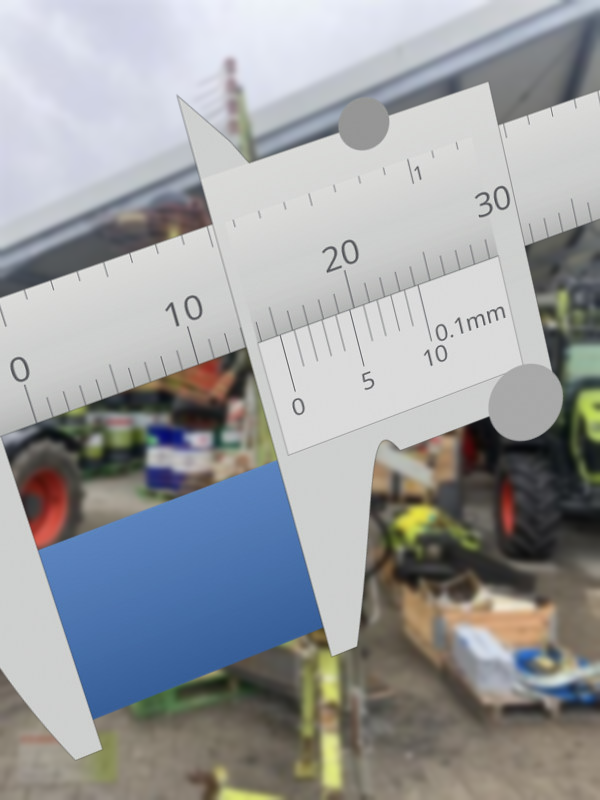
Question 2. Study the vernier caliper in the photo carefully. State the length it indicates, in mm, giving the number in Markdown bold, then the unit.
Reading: **15.2** mm
